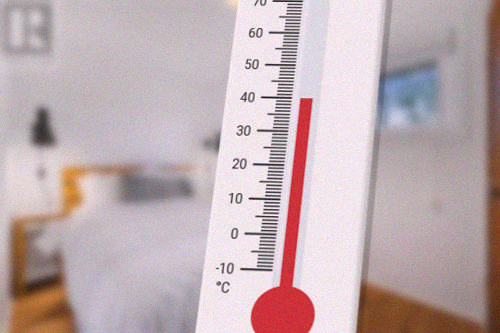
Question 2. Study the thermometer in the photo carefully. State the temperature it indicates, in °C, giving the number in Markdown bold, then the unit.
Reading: **40** °C
